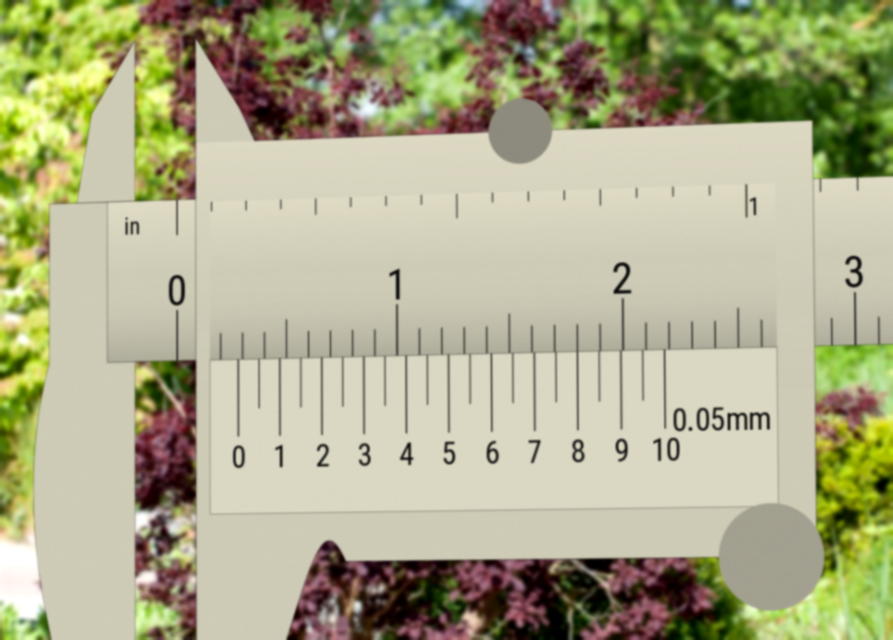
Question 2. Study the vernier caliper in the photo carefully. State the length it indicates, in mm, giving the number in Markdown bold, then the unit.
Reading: **2.8** mm
